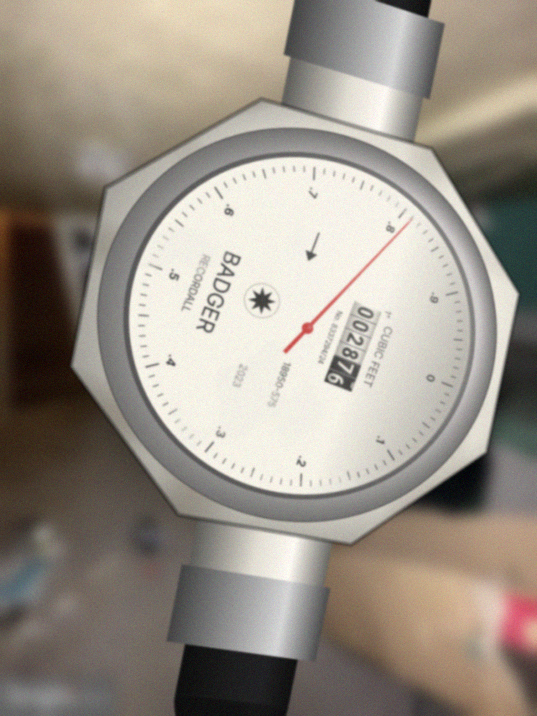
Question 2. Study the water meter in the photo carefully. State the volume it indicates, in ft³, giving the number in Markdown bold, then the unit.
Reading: **2875.81** ft³
